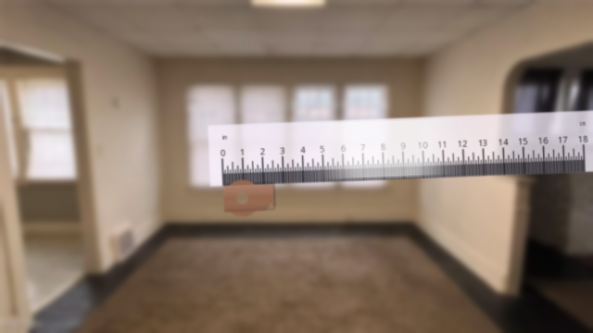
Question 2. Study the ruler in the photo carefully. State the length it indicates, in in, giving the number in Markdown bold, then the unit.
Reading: **2.5** in
